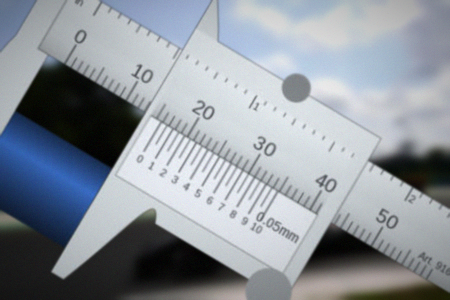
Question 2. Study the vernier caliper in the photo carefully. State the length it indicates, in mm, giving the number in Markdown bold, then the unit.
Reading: **15.8** mm
